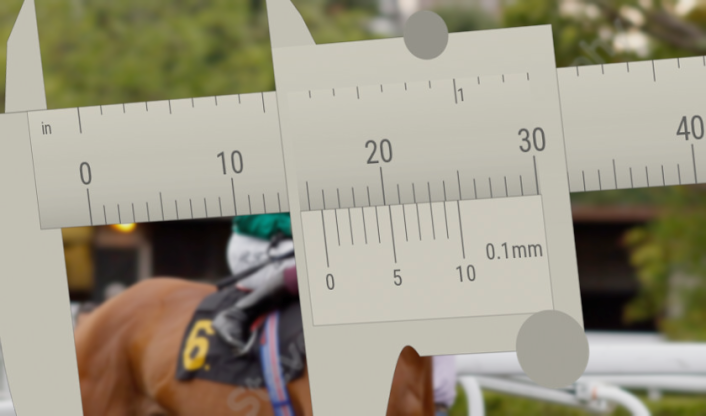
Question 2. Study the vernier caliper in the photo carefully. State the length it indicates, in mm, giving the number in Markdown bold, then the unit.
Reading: **15.8** mm
